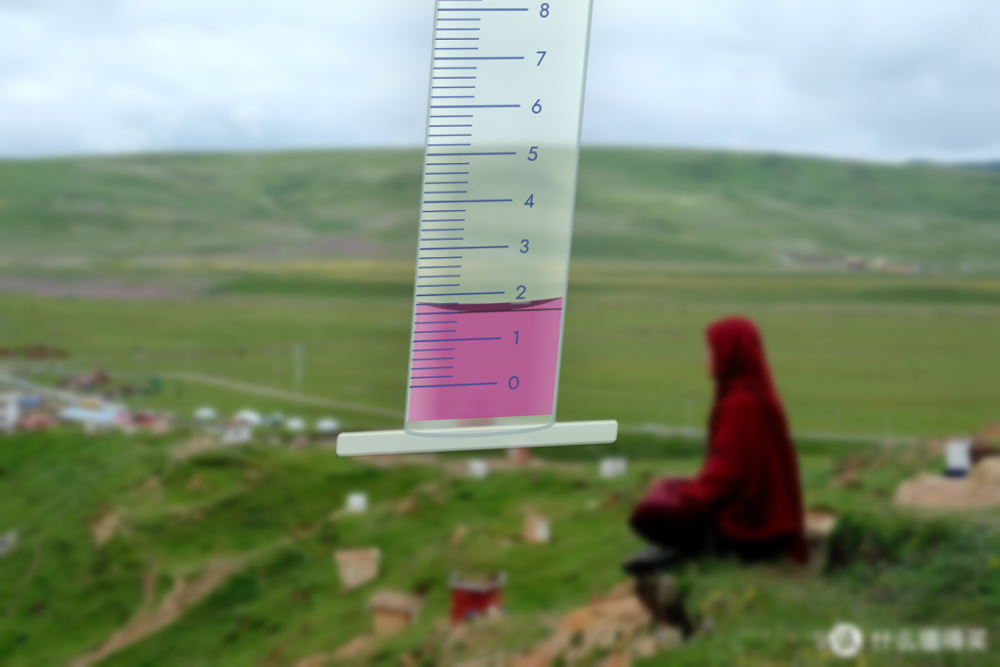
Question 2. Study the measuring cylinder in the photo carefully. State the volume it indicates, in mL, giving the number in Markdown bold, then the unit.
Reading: **1.6** mL
